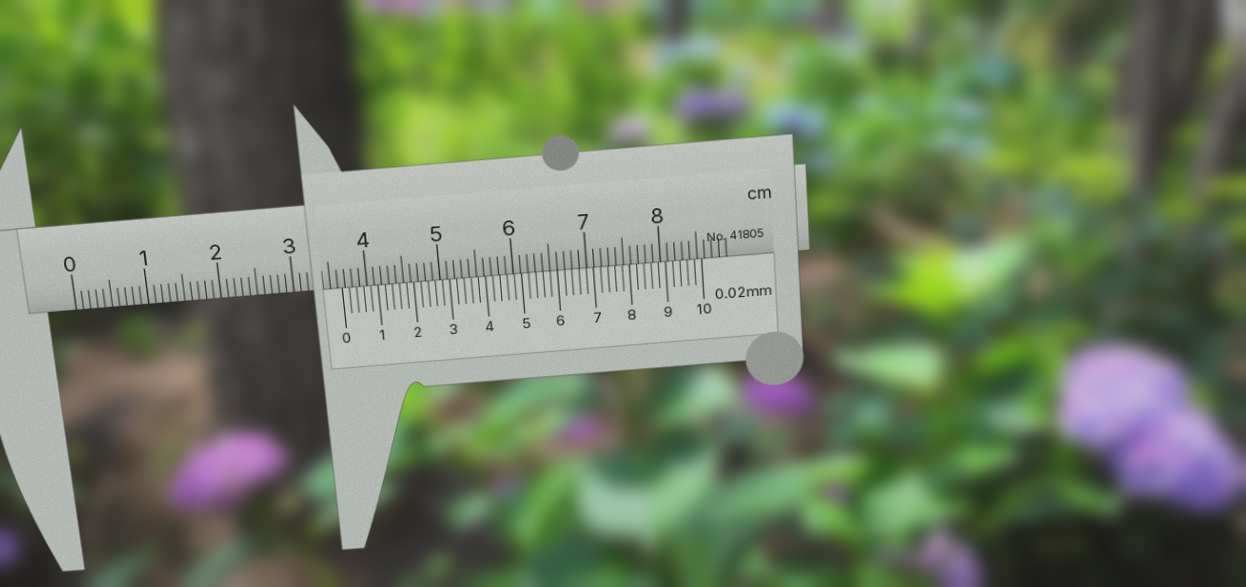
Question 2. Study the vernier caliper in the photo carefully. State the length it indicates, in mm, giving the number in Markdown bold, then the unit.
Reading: **36.6** mm
